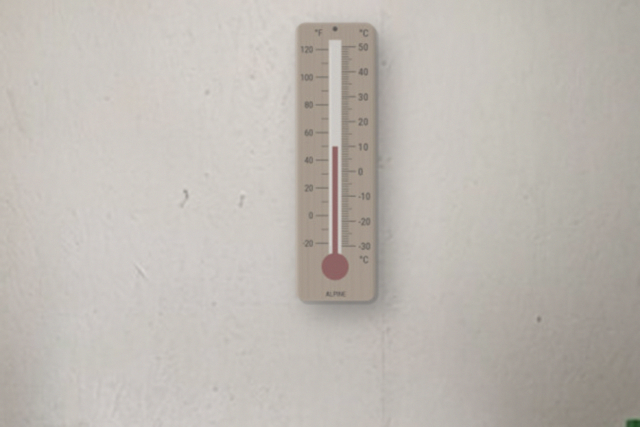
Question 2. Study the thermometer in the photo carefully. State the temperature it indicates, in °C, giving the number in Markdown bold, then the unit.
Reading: **10** °C
